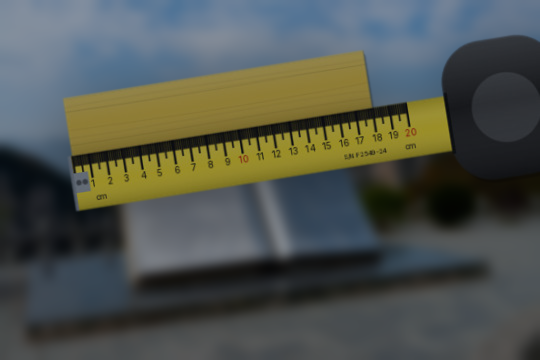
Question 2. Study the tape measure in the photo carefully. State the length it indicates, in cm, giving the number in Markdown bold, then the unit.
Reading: **18** cm
